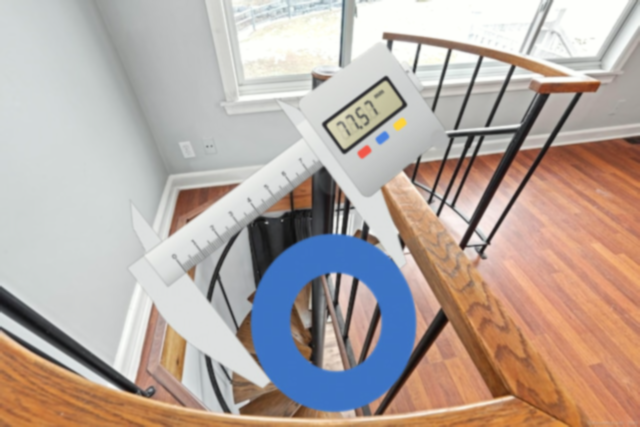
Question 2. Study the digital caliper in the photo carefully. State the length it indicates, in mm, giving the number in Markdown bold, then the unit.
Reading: **77.57** mm
